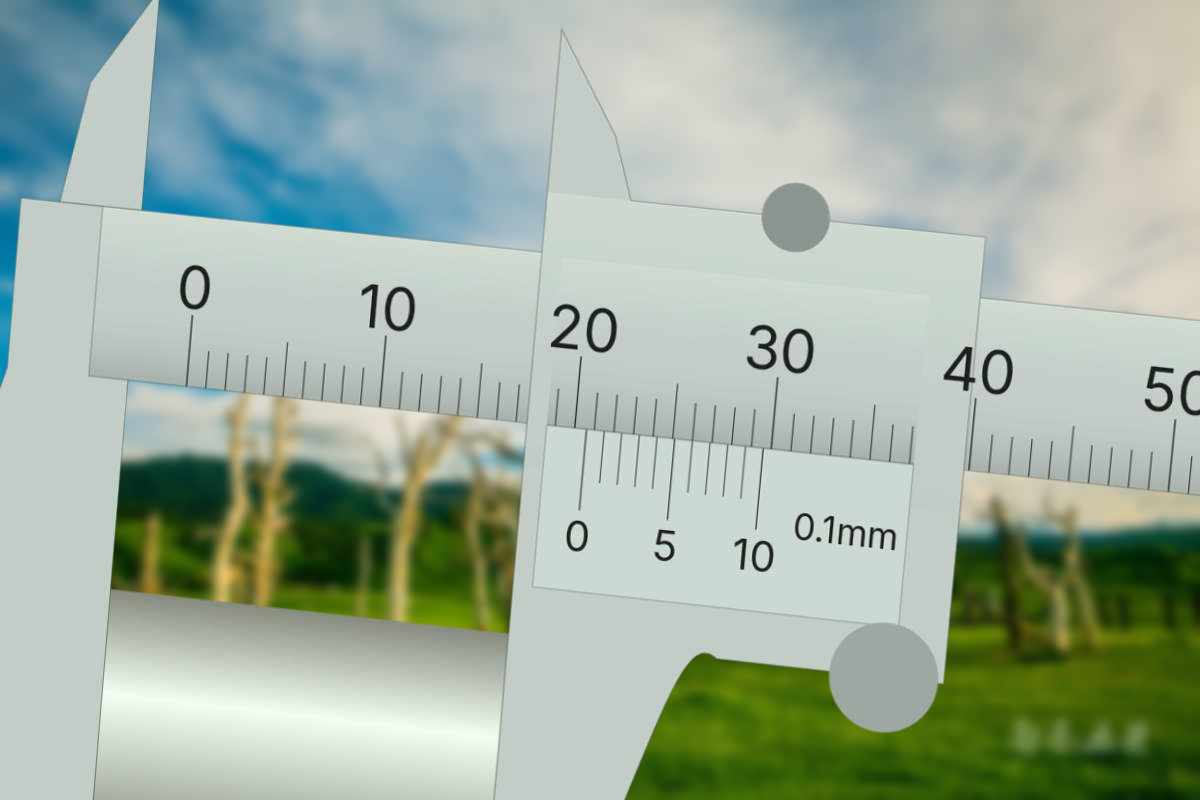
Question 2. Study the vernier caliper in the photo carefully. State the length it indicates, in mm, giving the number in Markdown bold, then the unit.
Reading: **20.6** mm
